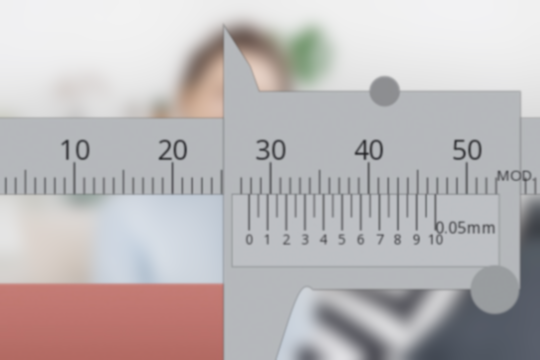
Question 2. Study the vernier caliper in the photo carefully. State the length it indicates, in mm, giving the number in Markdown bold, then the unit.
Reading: **27.8** mm
